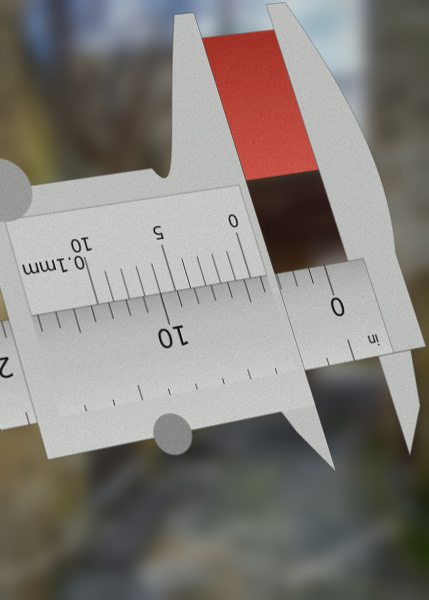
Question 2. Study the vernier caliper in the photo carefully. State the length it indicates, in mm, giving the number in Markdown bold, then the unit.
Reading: **4.6** mm
